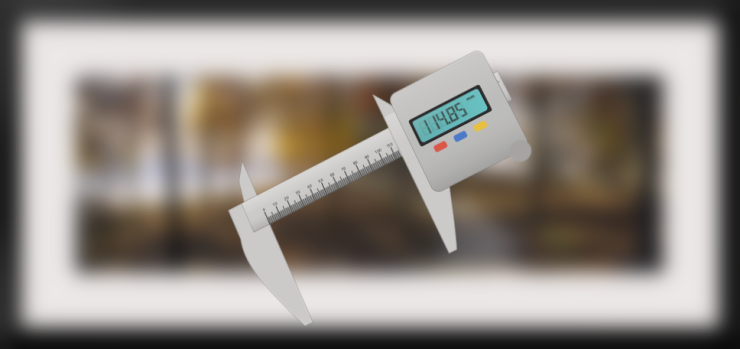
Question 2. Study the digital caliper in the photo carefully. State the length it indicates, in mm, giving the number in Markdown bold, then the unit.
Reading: **114.85** mm
